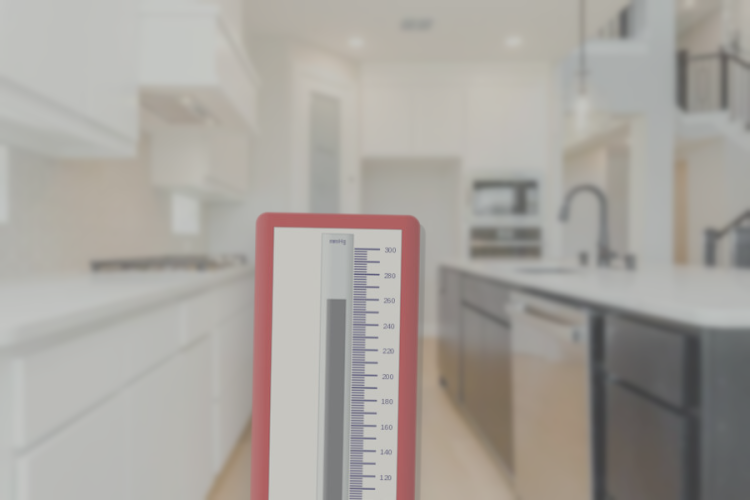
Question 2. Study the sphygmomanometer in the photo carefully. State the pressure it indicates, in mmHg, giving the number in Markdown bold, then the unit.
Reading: **260** mmHg
